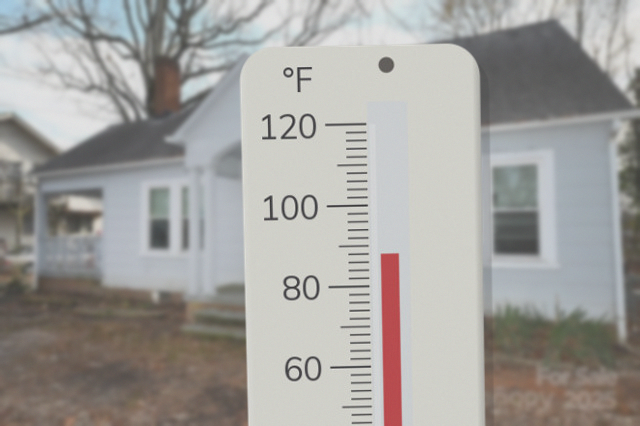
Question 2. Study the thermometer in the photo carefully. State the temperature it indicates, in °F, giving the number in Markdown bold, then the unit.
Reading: **88** °F
